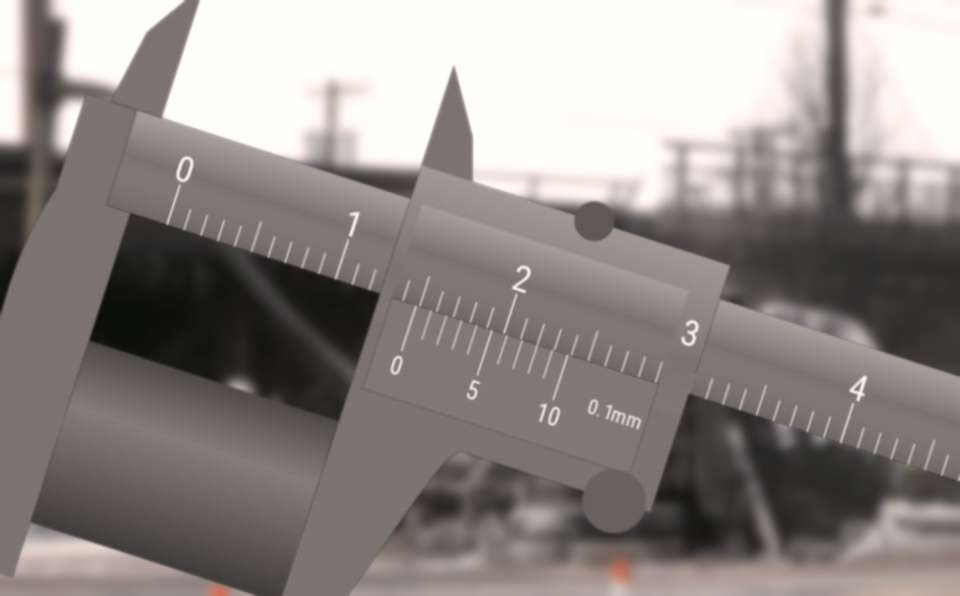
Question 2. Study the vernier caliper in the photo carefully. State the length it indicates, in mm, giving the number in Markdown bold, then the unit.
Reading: **14.8** mm
